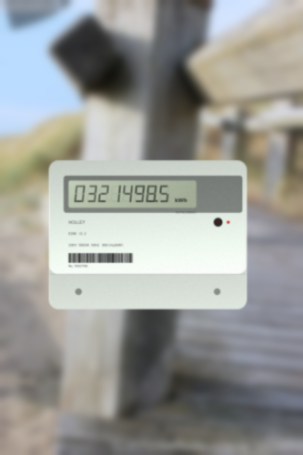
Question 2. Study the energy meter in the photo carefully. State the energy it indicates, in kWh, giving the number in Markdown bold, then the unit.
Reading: **321498.5** kWh
